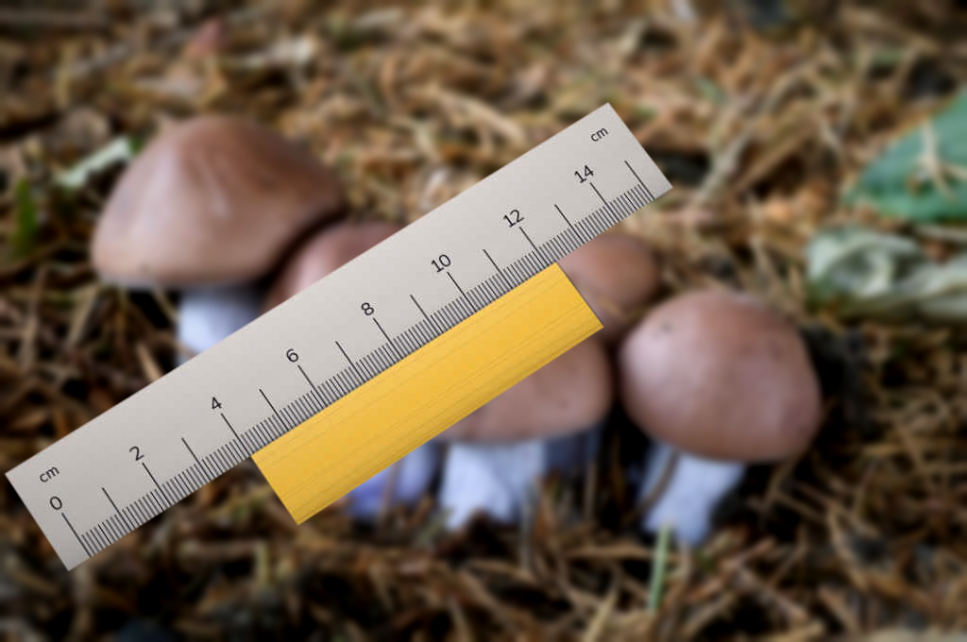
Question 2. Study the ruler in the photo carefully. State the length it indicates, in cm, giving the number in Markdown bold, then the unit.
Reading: **8.2** cm
